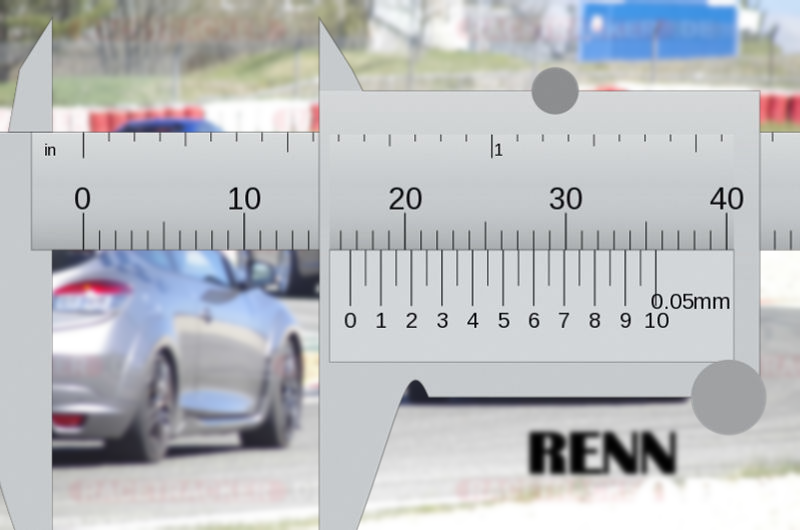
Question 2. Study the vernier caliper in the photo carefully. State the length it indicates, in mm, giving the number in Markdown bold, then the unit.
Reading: **16.6** mm
